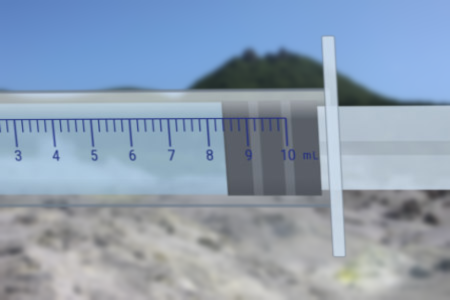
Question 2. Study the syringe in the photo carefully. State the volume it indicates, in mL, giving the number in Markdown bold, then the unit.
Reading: **8.4** mL
